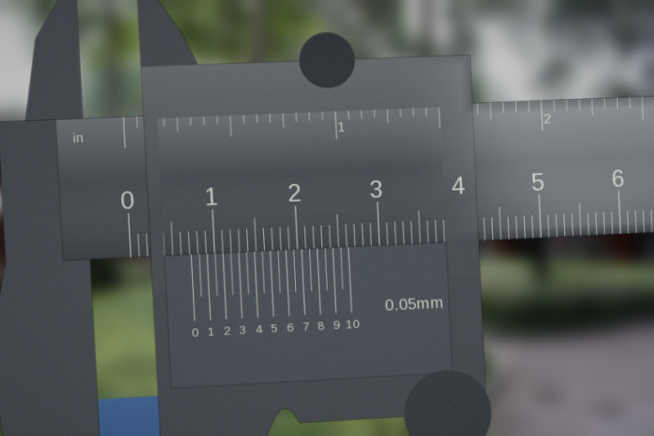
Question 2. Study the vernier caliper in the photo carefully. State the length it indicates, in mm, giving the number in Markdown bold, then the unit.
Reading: **7.2** mm
